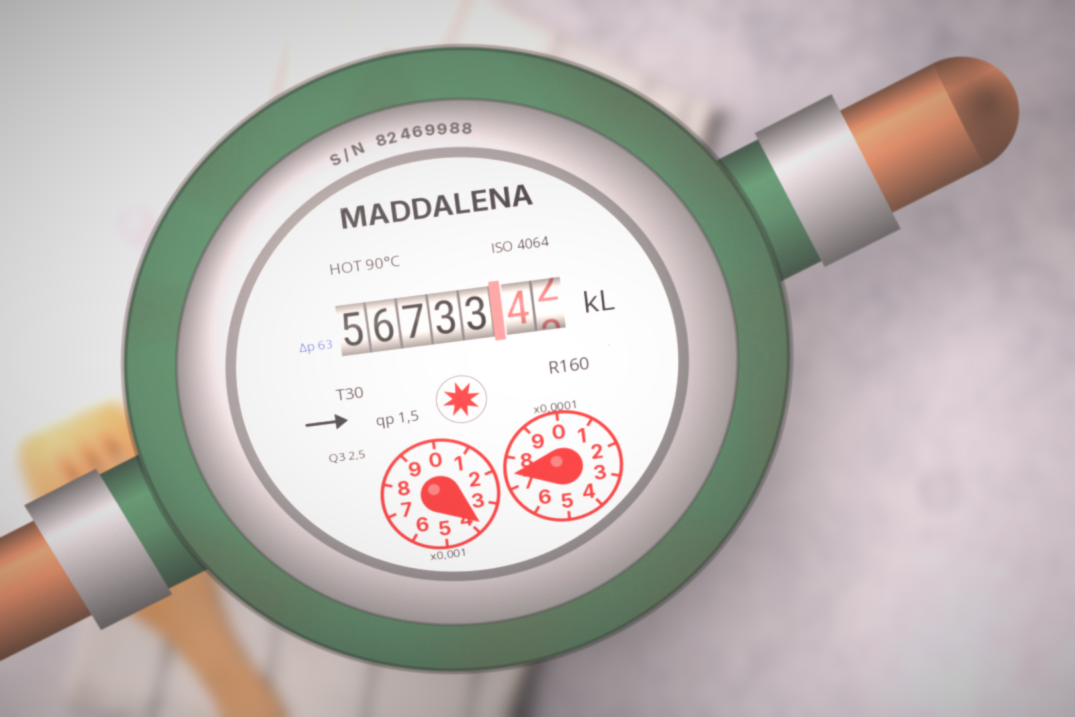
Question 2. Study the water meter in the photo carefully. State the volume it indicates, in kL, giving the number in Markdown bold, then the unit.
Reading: **56733.4237** kL
